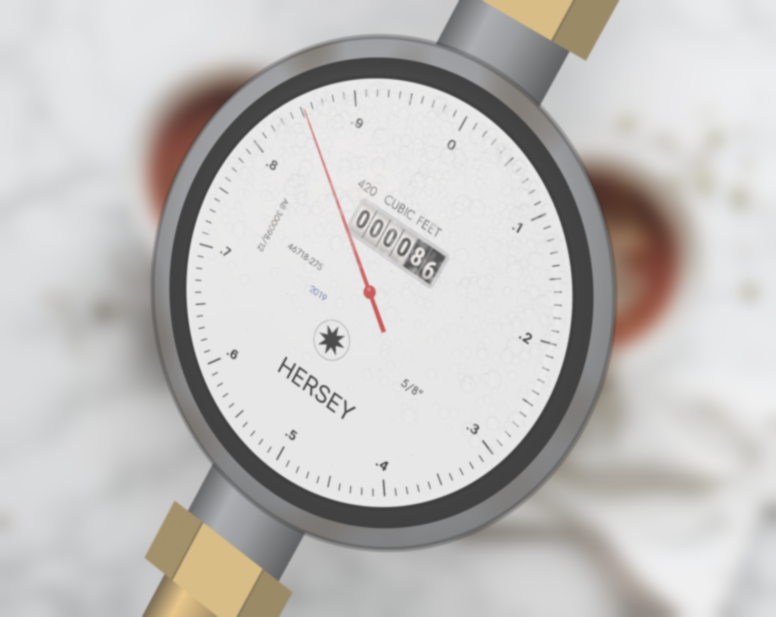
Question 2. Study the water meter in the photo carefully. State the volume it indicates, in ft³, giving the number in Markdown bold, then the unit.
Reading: **85.85** ft³
